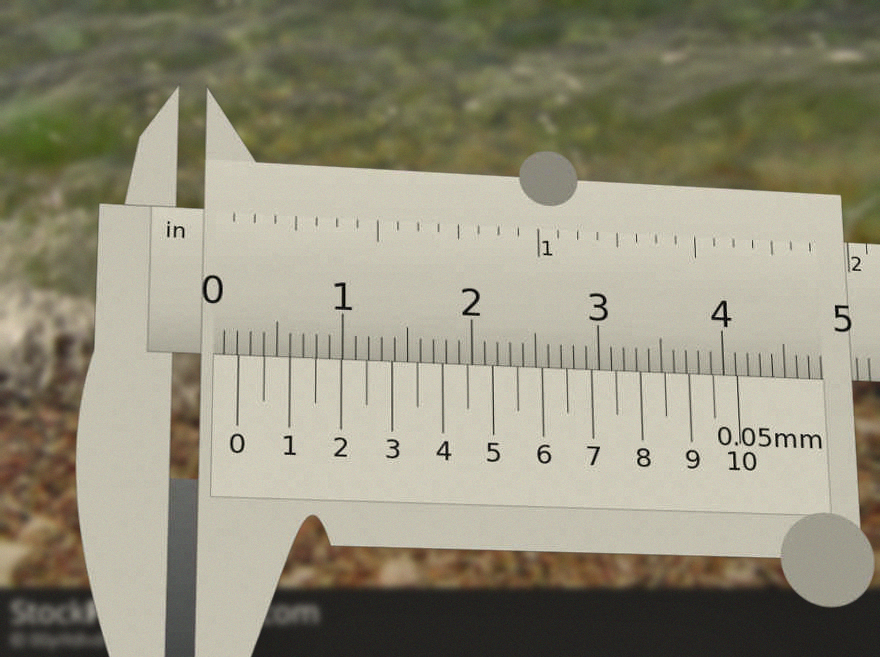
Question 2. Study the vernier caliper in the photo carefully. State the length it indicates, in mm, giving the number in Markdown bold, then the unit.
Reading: **2.1** mm
